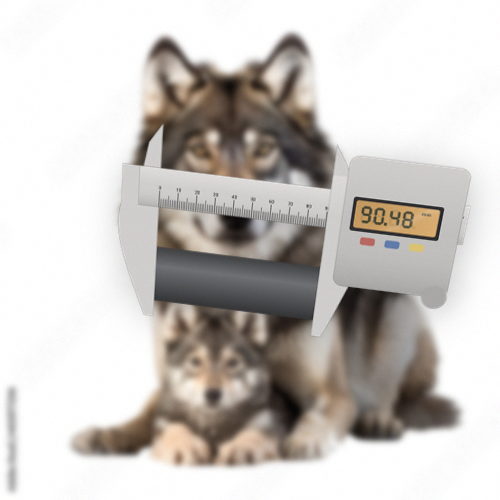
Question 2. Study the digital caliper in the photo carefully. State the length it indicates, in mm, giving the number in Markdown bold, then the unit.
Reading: **90.48** mm
